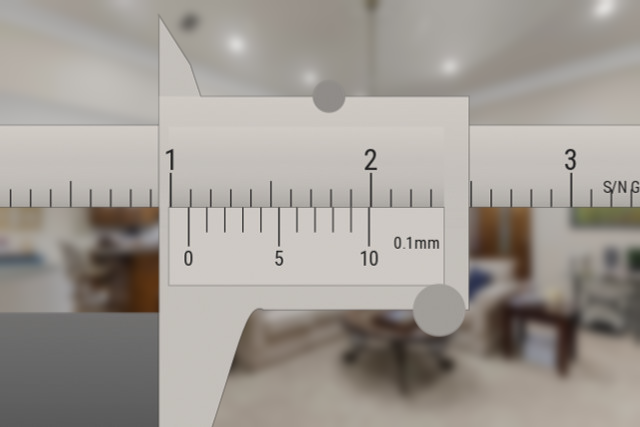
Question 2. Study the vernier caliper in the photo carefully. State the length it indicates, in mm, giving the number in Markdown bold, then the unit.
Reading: **10.9** mm
